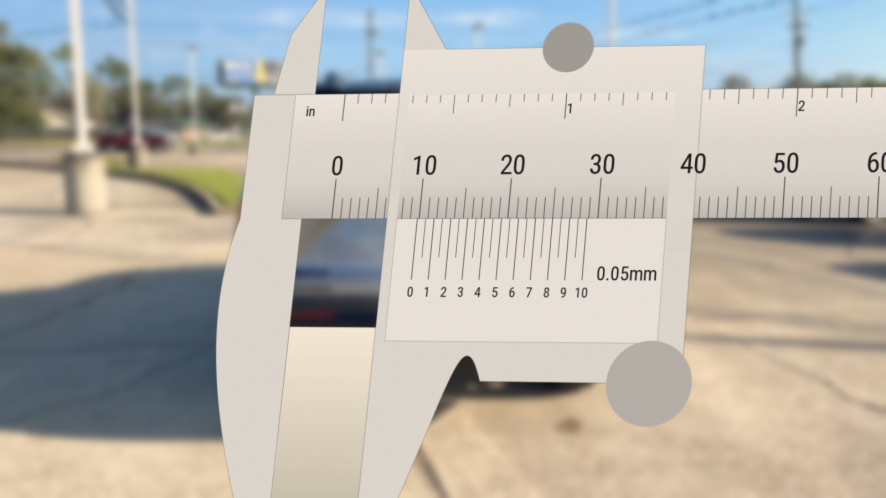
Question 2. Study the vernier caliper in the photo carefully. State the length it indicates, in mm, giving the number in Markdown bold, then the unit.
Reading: **9.8** mm
